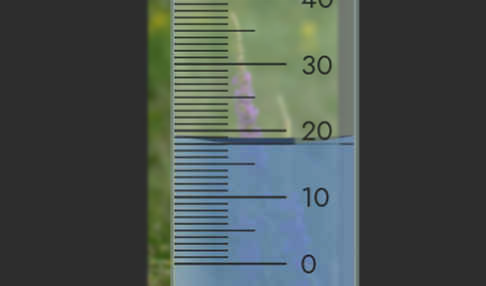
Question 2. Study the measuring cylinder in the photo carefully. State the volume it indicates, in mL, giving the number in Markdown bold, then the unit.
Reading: **18** mL
